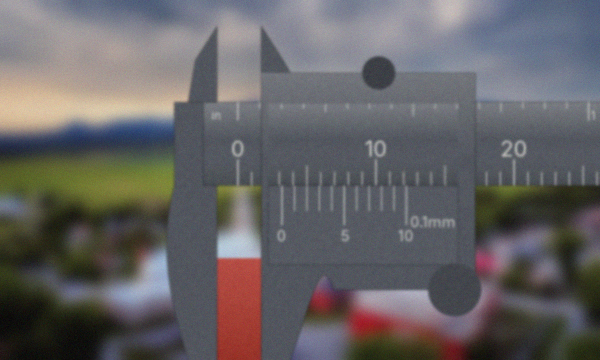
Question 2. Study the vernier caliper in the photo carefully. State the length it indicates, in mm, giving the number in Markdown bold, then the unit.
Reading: **3.2** mm
